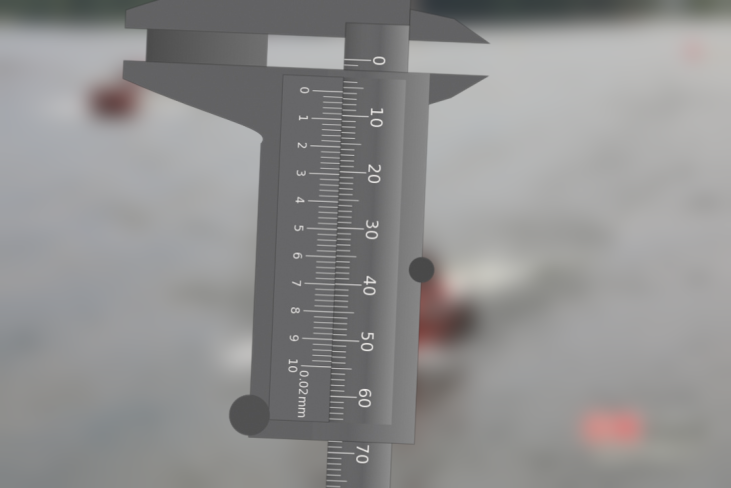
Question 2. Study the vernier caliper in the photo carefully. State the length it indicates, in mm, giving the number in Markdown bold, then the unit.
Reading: **5.8** mm
